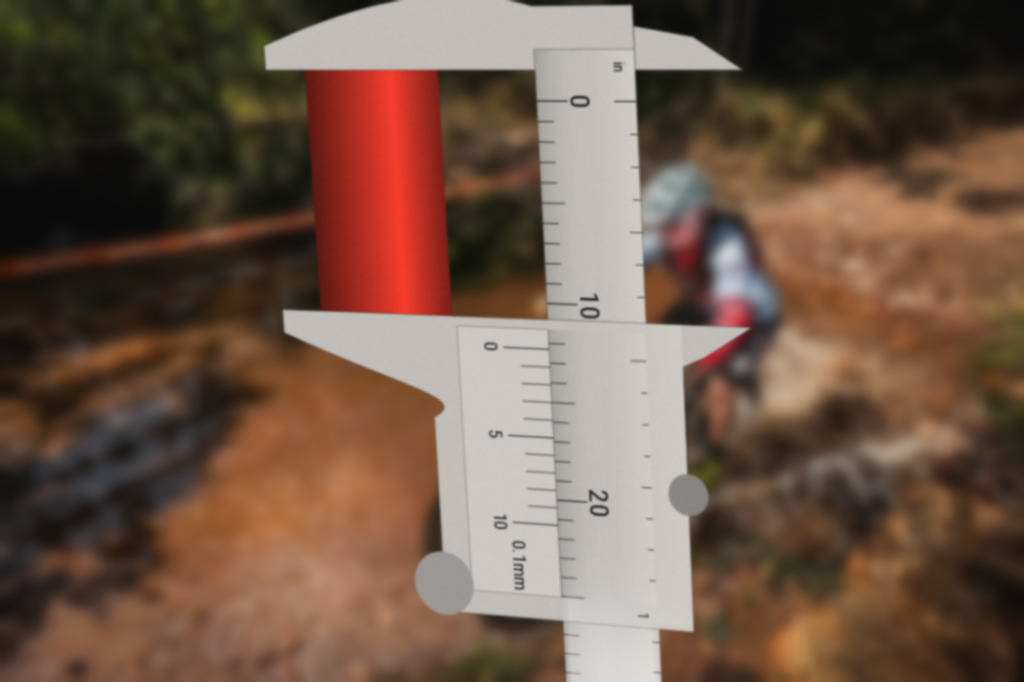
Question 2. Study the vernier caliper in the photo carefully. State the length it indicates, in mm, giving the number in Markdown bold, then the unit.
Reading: **12.3** mm
